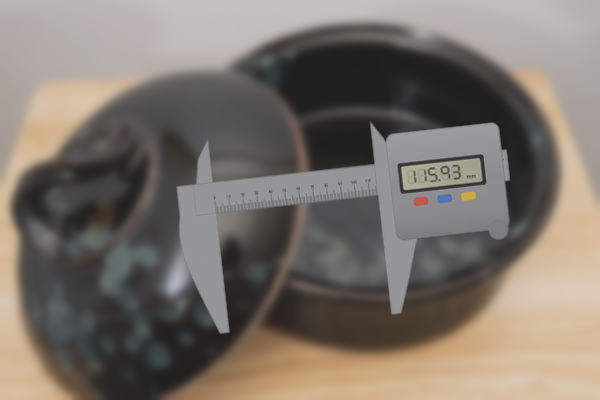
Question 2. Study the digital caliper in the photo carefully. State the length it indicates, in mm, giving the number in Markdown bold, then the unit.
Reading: **115.93** mm
